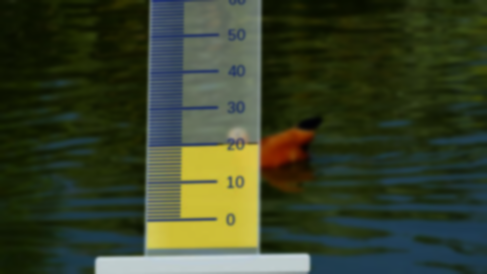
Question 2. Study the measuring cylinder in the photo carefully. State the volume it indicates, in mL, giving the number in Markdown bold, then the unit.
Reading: **20** mL
